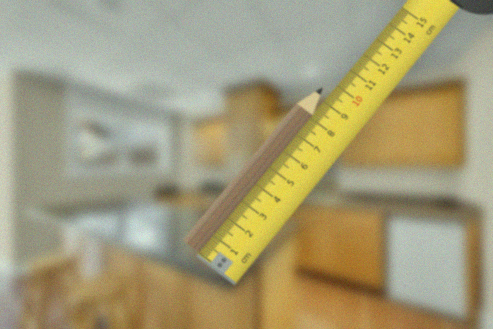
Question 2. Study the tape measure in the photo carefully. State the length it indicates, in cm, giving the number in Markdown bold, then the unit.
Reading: **9.5** cm
